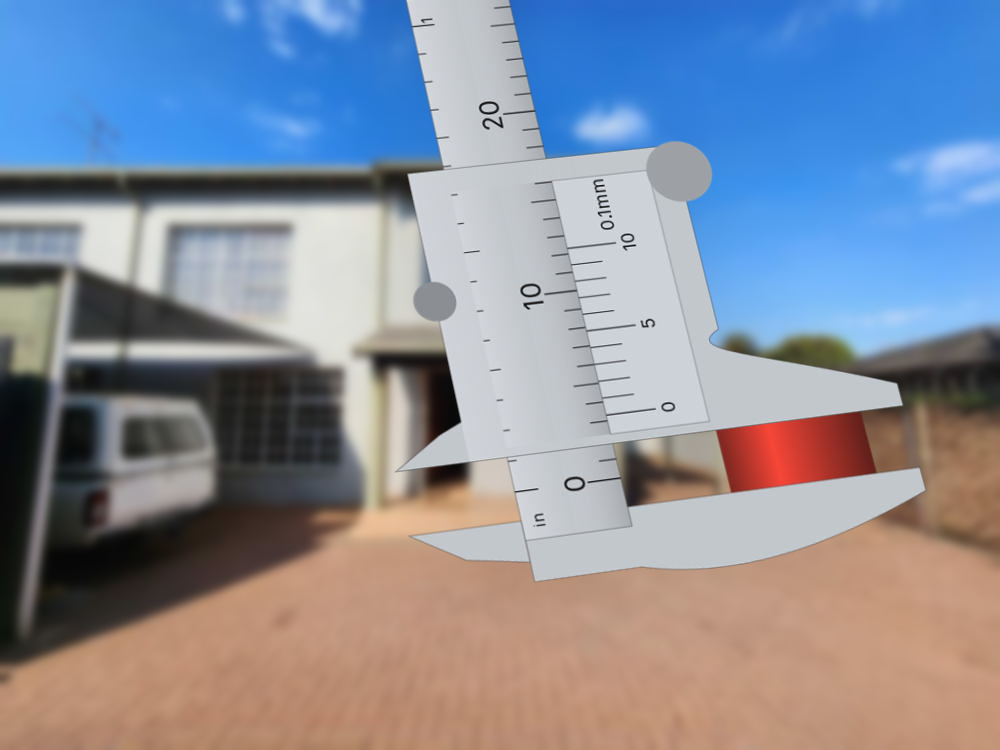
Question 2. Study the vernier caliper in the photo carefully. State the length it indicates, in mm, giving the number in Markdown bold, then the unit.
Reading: **3.3** mm
